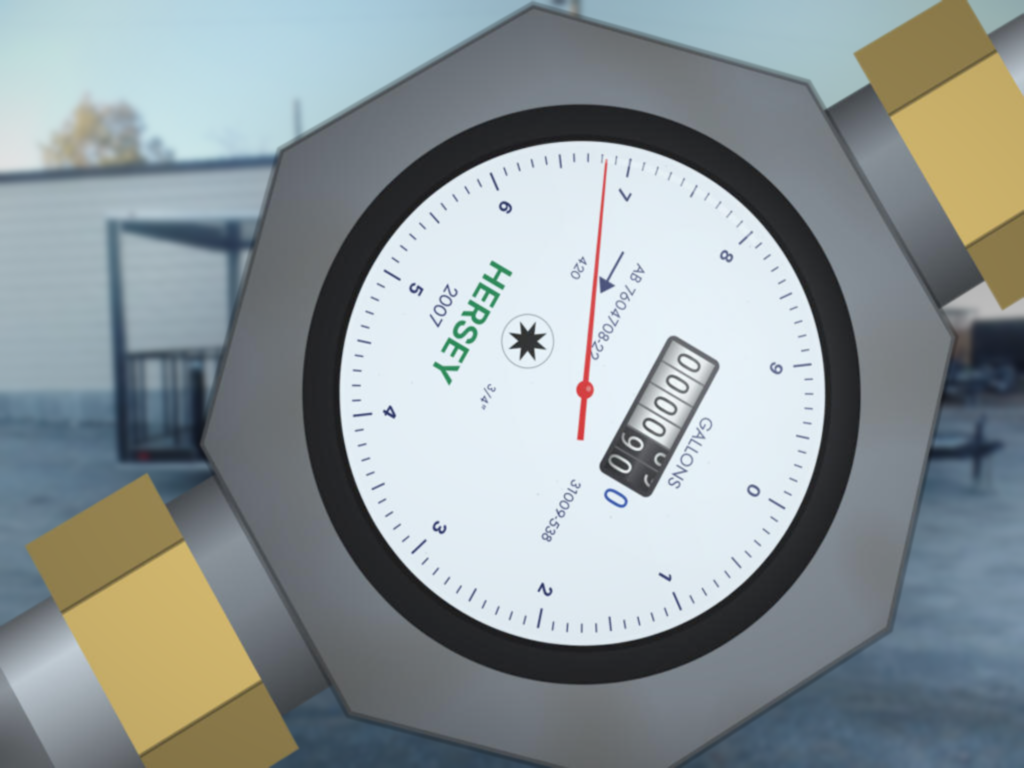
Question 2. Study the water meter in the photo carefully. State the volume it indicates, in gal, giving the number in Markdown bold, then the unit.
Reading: **896.8** gal
